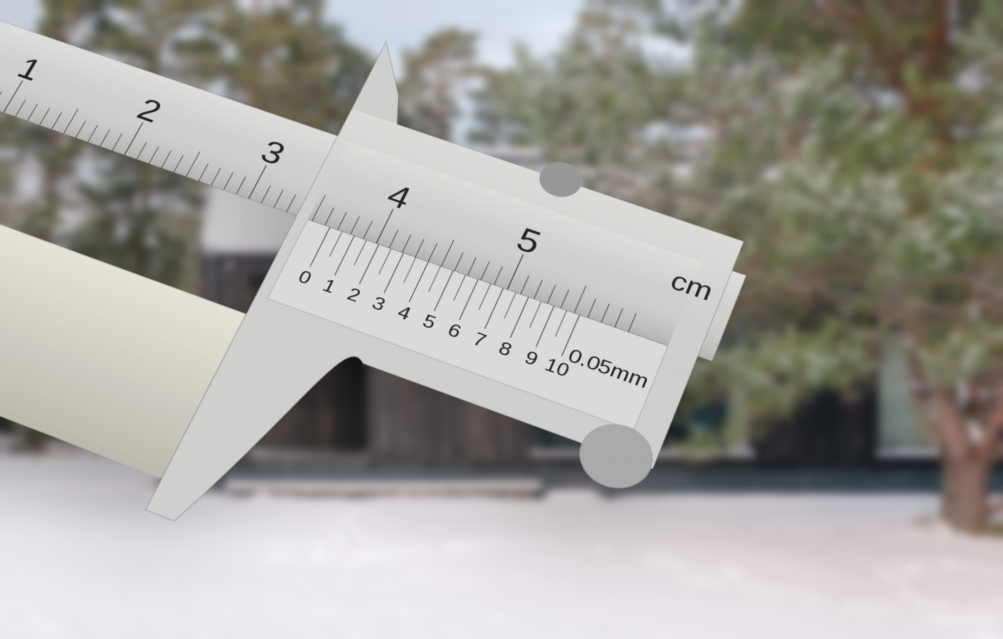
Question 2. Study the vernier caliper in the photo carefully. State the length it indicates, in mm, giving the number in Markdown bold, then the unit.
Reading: **36.4** mm
